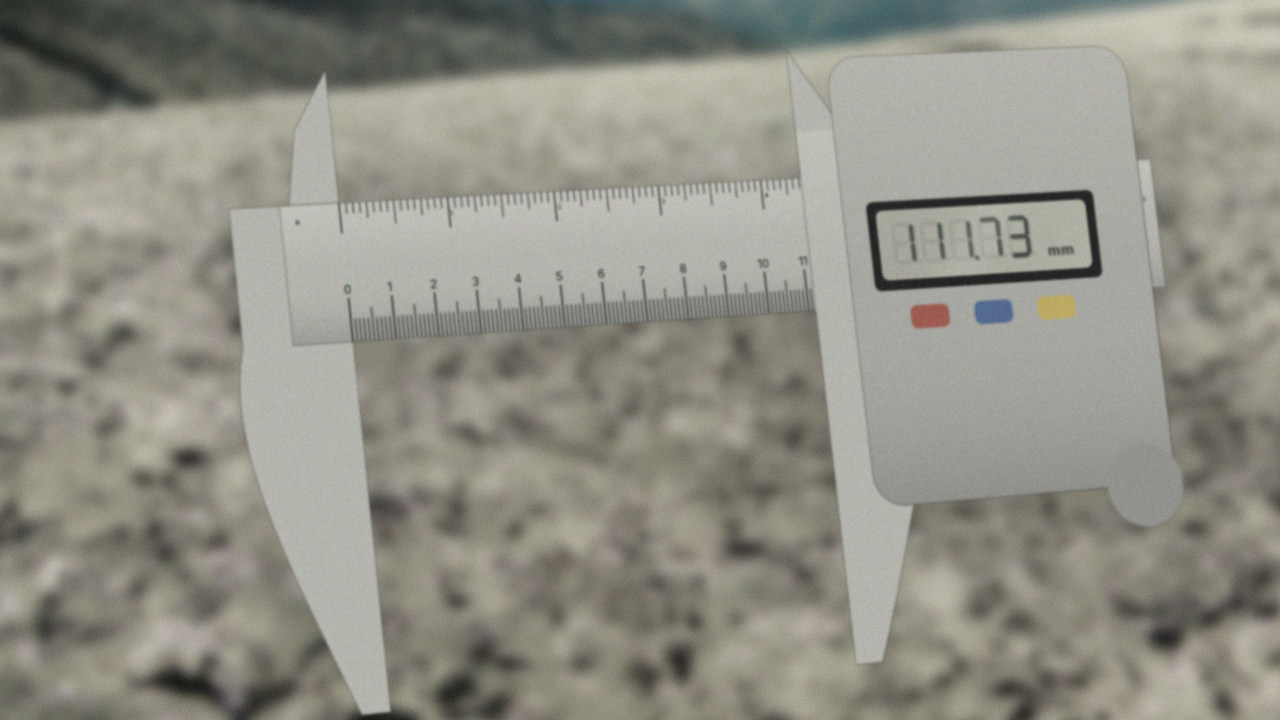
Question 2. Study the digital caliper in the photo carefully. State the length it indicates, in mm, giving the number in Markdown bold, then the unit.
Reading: **111.73** mm
